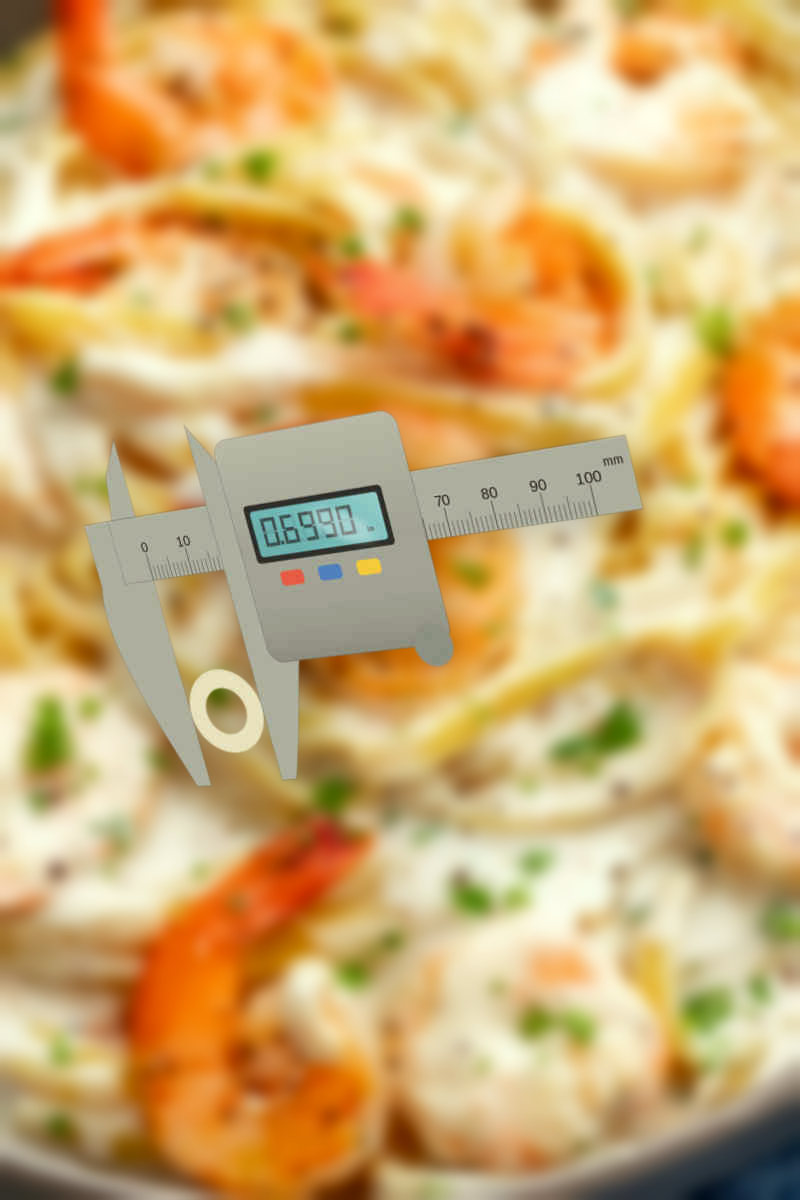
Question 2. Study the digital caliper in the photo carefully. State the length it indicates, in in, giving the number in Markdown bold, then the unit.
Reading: **0.6990** in
